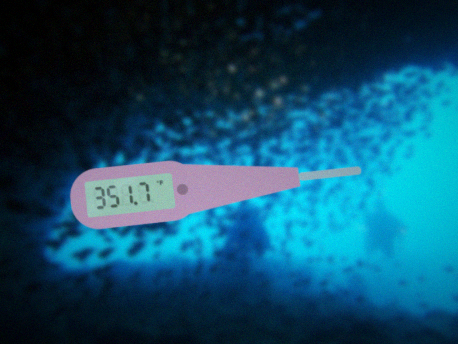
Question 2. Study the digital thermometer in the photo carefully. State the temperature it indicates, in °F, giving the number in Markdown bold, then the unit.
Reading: **351.7** °F
